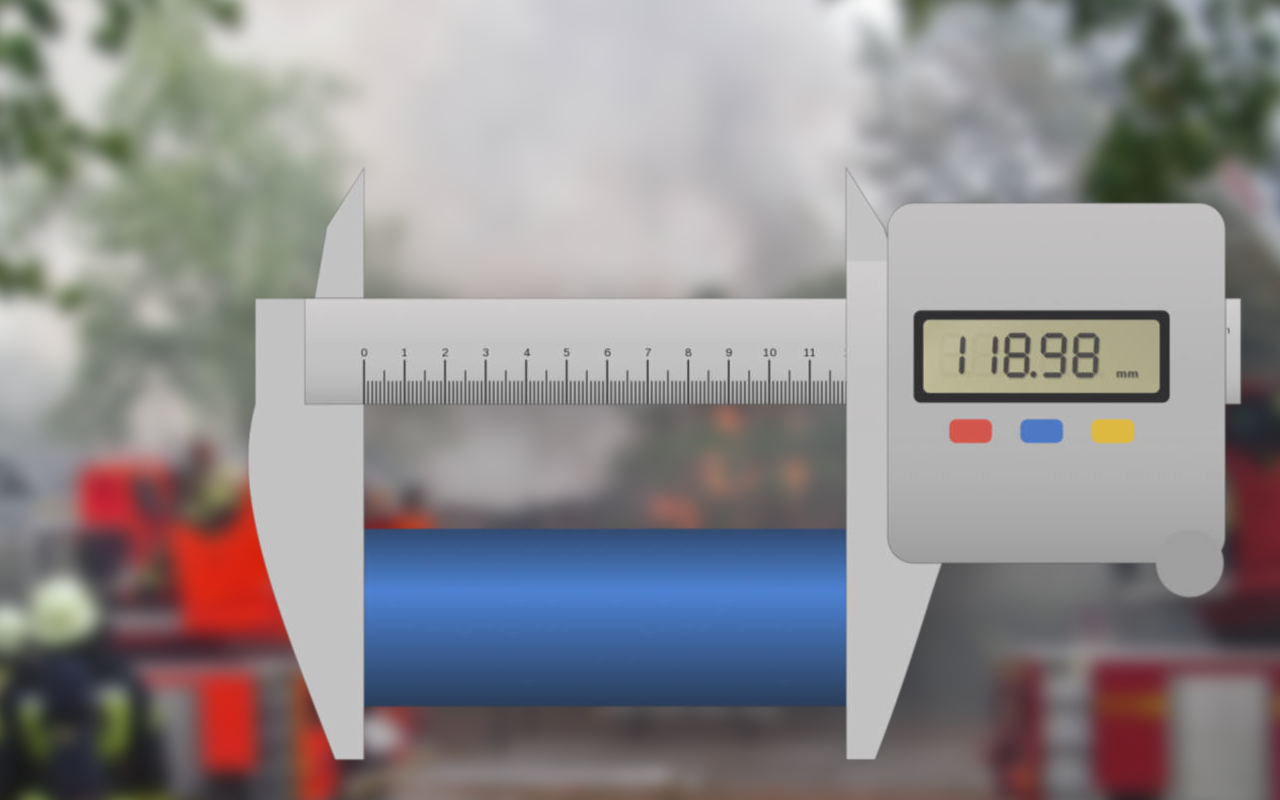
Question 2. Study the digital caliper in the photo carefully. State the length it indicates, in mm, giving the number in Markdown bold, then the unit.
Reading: **118.98** mm
